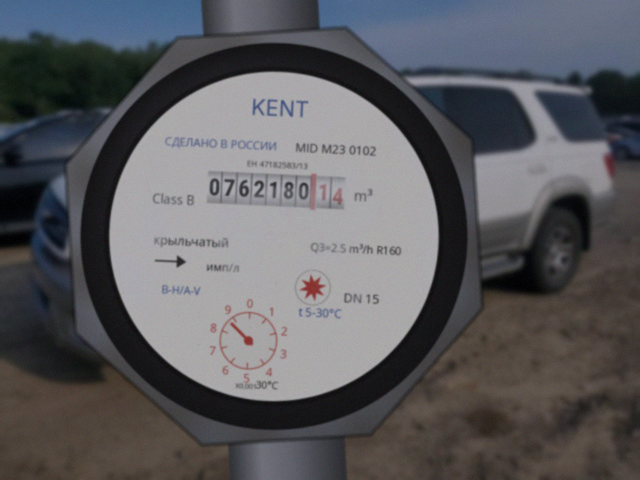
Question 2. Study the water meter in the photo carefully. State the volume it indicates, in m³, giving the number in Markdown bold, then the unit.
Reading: **762180.138** m³
